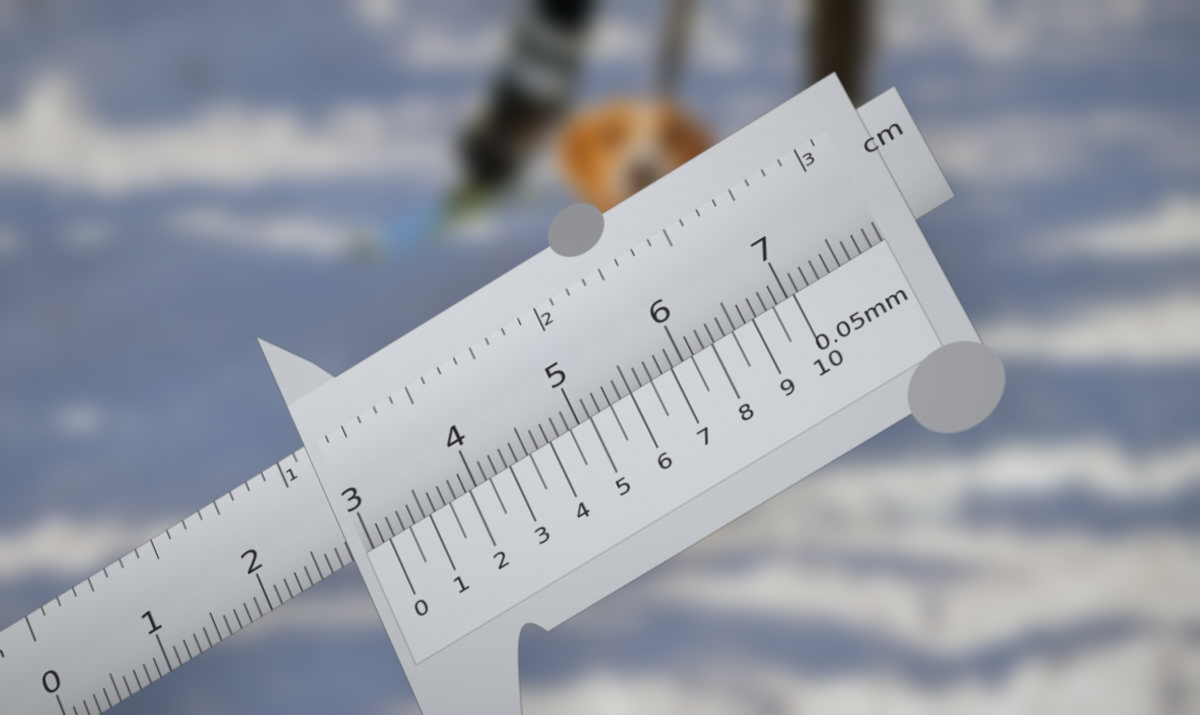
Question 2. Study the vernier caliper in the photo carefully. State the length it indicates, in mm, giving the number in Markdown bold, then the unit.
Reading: **31.6** mm
